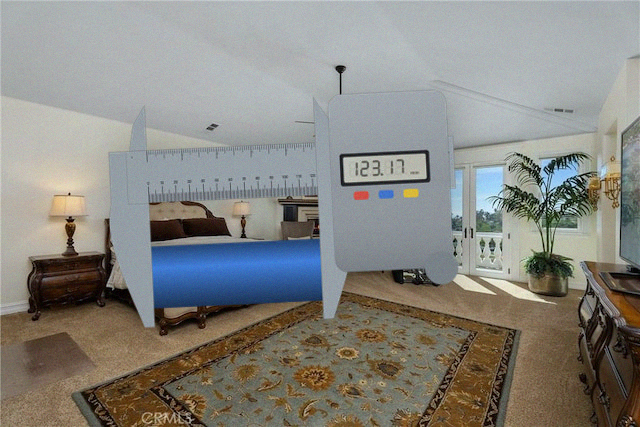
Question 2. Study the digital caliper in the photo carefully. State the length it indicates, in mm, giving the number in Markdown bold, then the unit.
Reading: **123.17** mm
